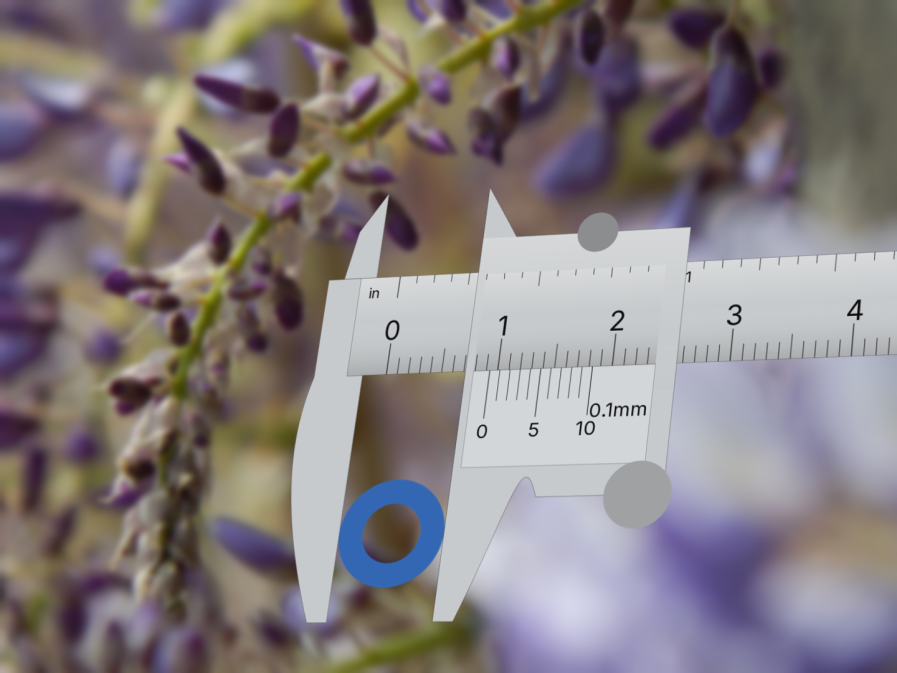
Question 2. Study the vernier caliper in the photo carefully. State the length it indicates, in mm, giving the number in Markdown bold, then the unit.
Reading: **9.3** mm
